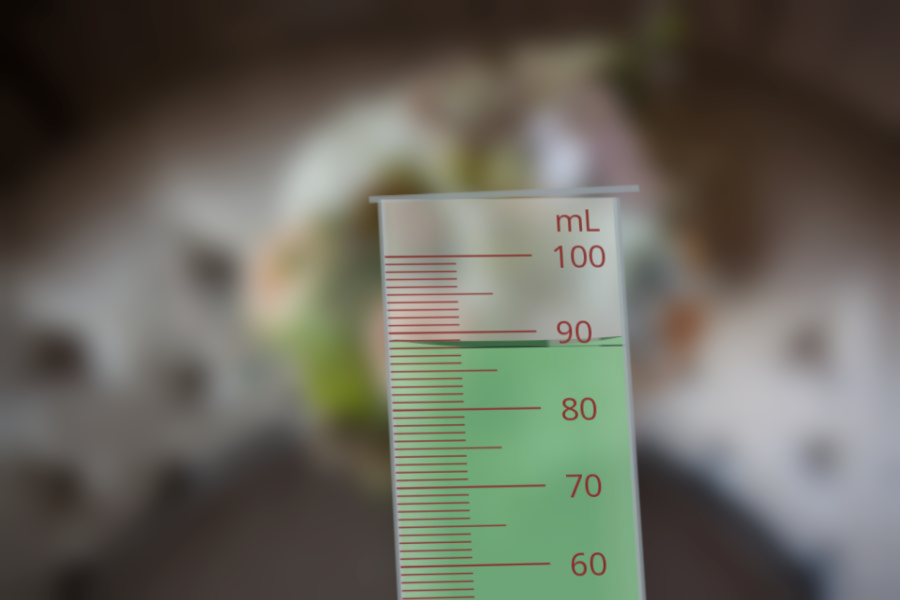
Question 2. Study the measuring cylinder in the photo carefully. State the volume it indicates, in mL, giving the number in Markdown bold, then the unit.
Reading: **88** mL
